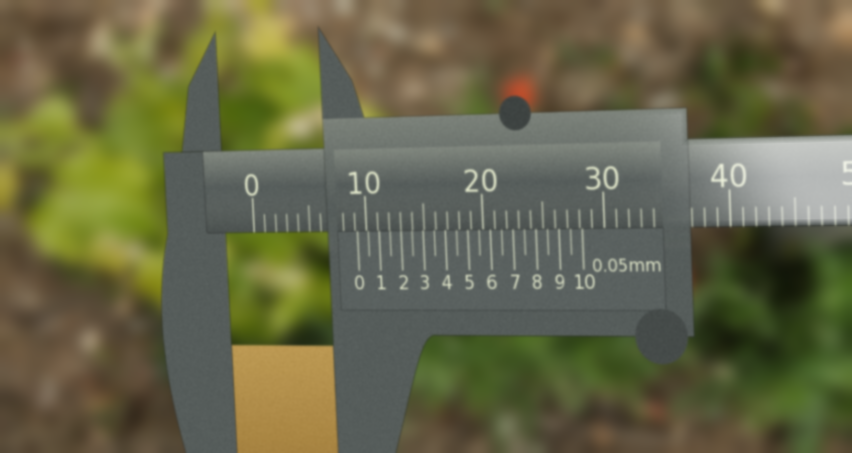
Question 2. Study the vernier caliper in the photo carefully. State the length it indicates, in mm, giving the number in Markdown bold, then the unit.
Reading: **9.2** mm
